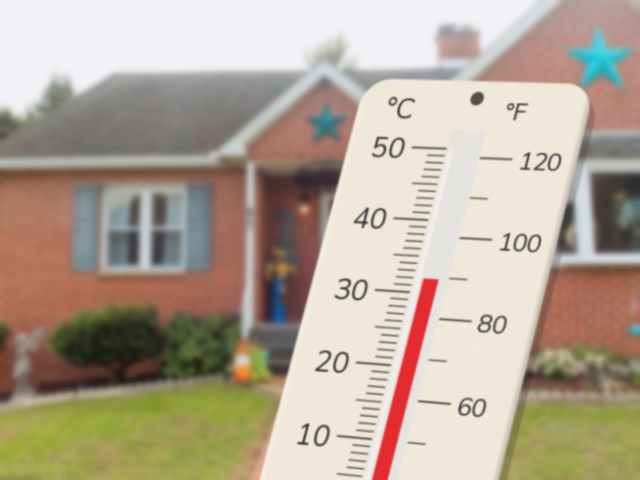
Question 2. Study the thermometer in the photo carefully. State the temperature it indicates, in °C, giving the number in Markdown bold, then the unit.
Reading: **32** °C
